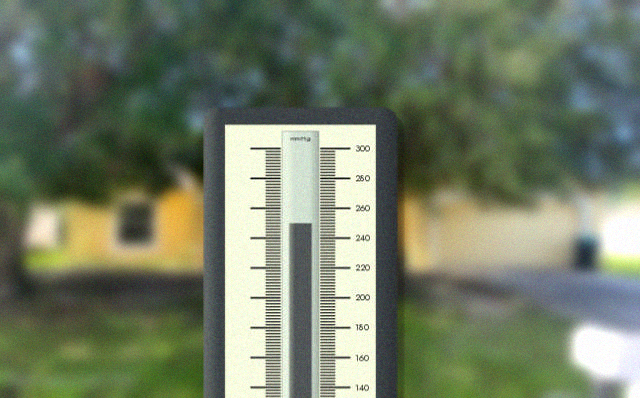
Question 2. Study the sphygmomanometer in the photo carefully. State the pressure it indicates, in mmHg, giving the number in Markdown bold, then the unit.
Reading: **250** mmHg
